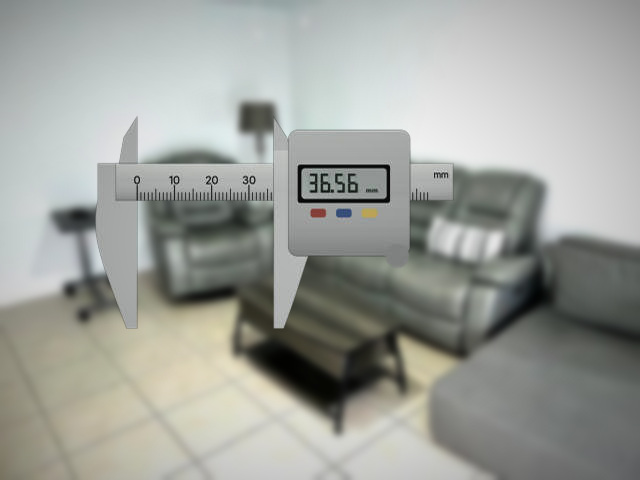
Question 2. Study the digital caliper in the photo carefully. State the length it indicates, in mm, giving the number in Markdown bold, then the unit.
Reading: **36.56** mm
